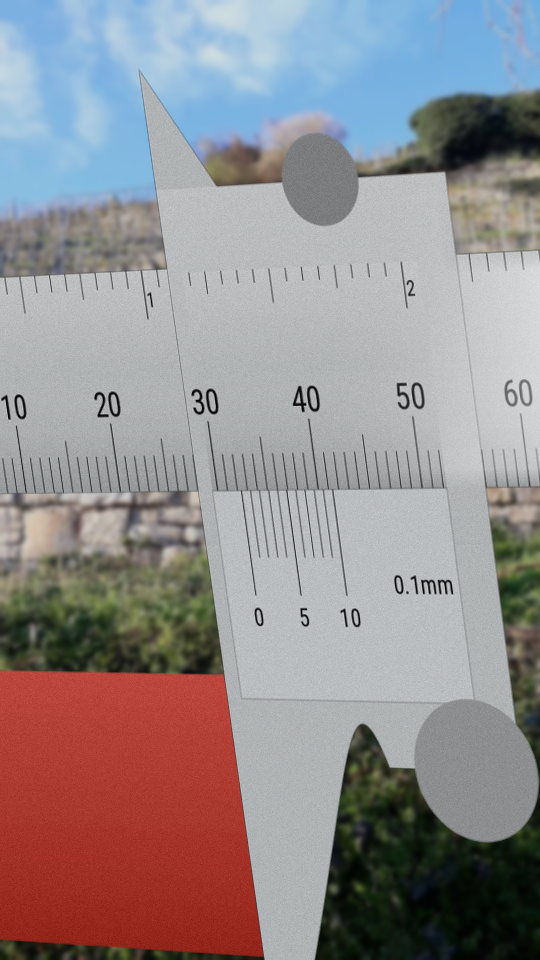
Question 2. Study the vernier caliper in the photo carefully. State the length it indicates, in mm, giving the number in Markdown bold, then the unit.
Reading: **32.4** mm
